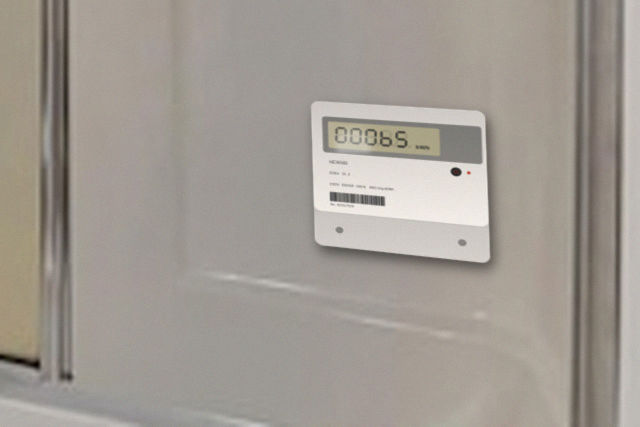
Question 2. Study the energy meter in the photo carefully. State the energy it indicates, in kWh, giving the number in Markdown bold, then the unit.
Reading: **65** kWh
